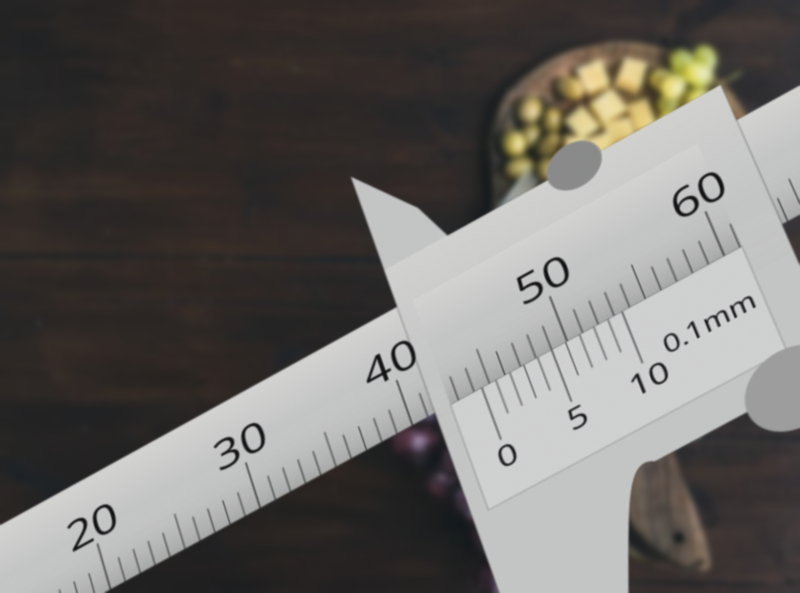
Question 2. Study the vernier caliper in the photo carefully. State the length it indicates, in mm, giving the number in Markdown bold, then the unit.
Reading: **44.5** mm
